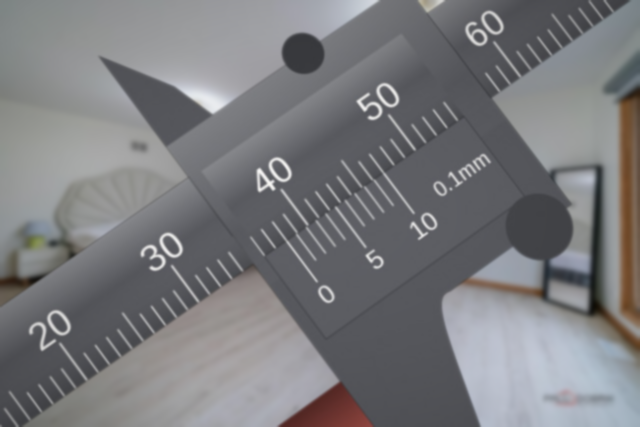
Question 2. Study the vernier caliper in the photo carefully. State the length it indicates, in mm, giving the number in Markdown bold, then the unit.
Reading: **38.0** mm
